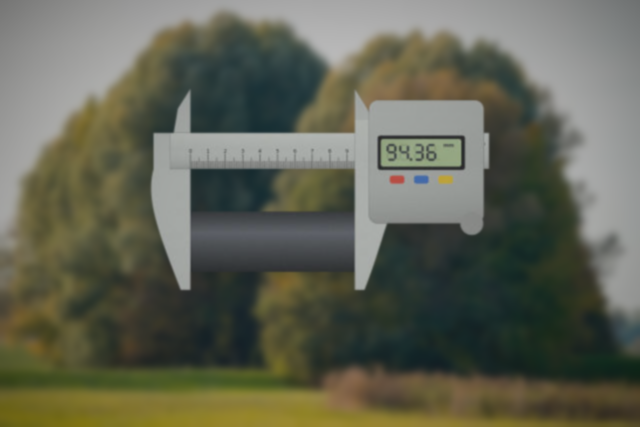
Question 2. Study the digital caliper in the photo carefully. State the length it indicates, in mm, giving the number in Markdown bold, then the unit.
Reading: **94.36** mm
